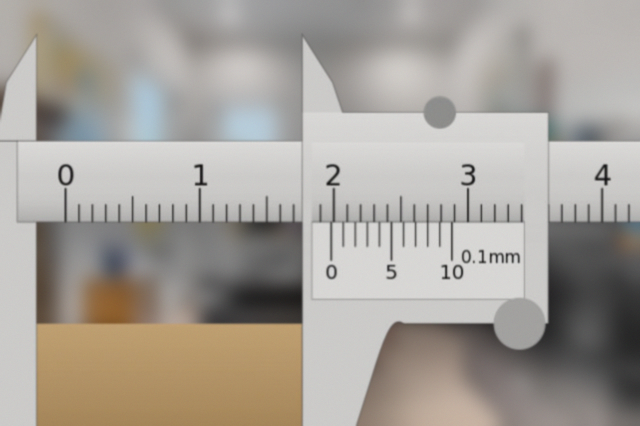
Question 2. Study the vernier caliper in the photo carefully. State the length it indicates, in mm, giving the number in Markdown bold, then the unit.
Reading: **19.8** mm
